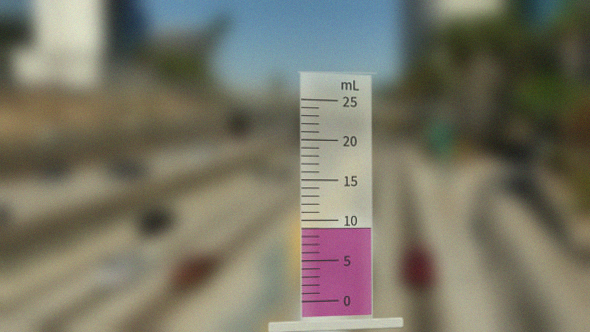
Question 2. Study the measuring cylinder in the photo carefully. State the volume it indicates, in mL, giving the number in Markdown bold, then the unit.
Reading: **9** mL
